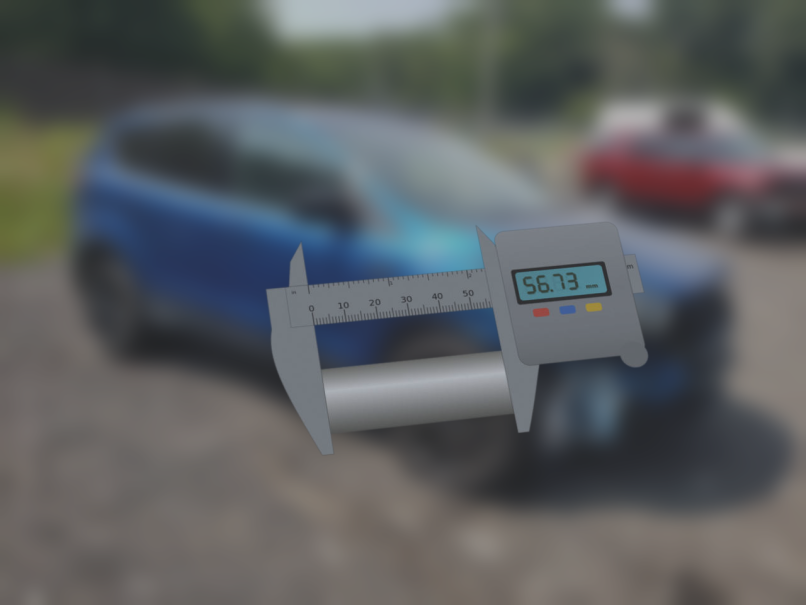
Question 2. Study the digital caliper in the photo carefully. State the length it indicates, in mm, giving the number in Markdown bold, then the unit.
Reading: **56.73** mm
